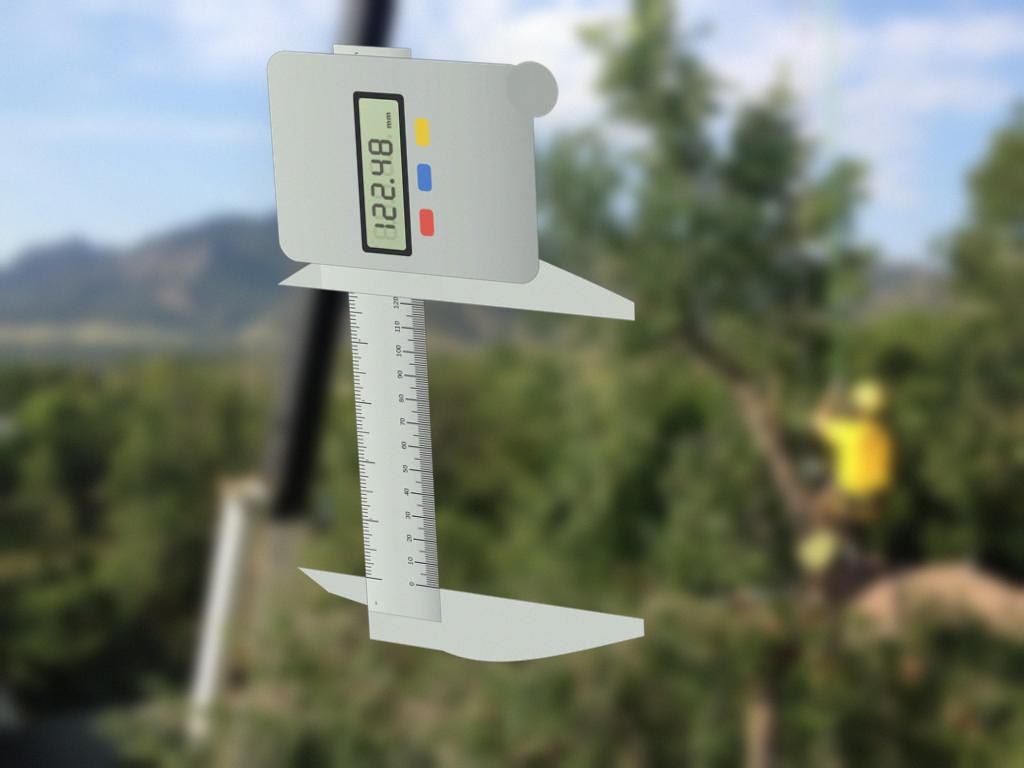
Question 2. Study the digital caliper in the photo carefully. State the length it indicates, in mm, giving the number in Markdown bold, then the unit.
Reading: **122.48** mm
